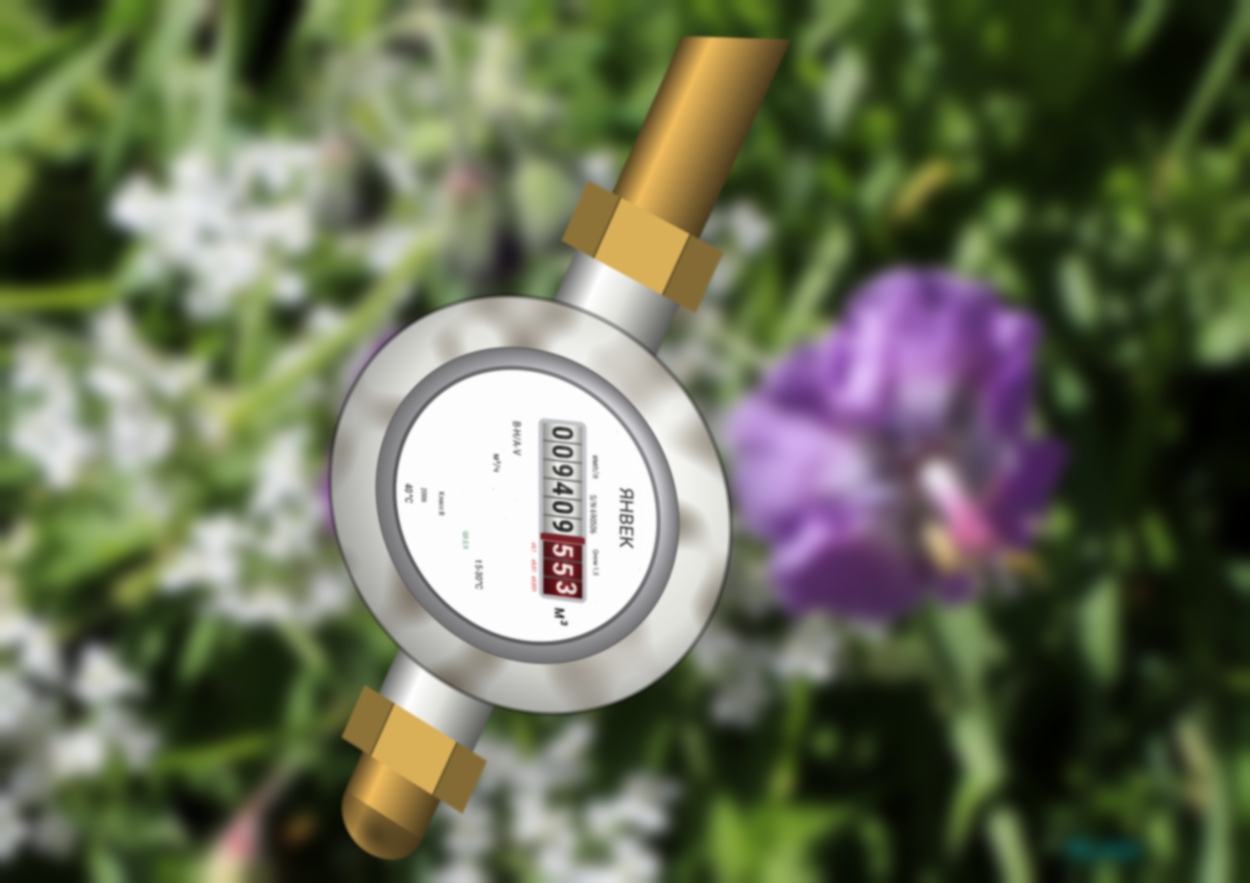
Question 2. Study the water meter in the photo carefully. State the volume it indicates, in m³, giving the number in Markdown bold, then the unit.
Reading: **9409.553** m³
